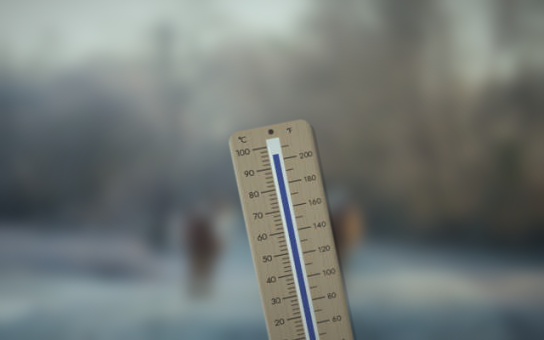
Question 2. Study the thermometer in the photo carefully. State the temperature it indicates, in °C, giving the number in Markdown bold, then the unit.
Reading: **96** °C
